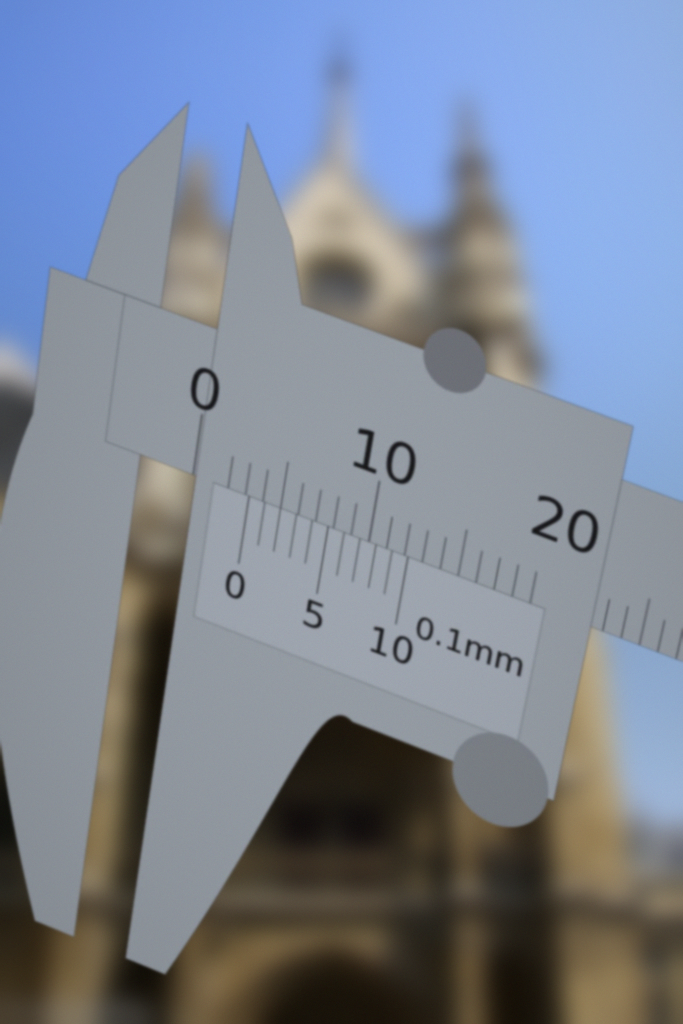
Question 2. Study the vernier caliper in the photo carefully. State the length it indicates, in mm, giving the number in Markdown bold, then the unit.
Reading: **3.2** mm
